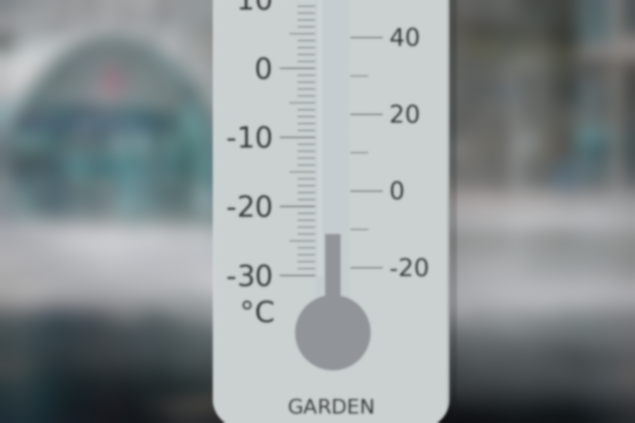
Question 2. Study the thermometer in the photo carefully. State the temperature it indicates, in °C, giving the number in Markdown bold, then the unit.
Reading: **-24** °C
